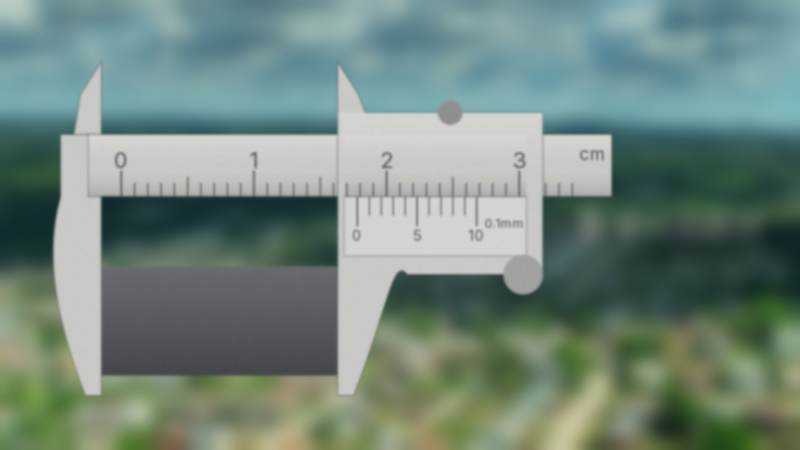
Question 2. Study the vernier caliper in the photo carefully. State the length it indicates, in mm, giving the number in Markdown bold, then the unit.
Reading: **17.8** mm
